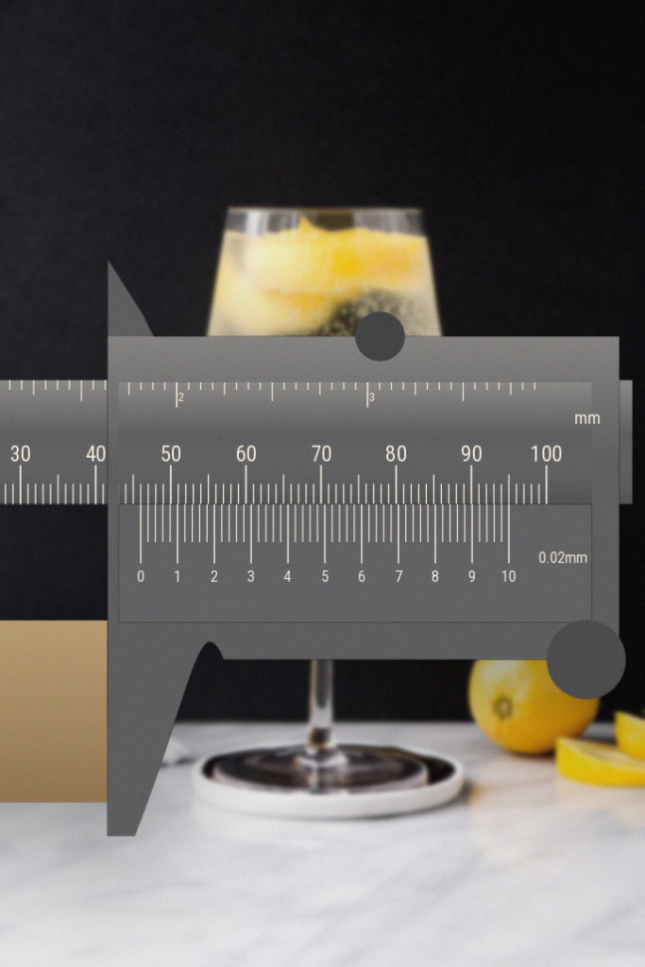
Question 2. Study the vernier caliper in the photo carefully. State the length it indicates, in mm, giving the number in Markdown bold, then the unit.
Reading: **46.0** mm
